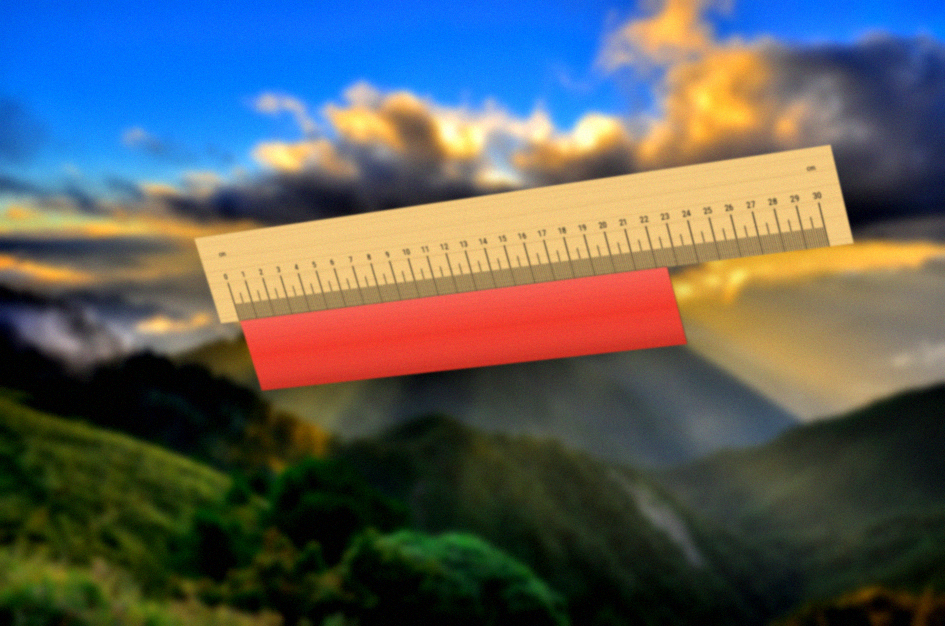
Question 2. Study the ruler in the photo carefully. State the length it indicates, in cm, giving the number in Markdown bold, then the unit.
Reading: **22.5** cm
